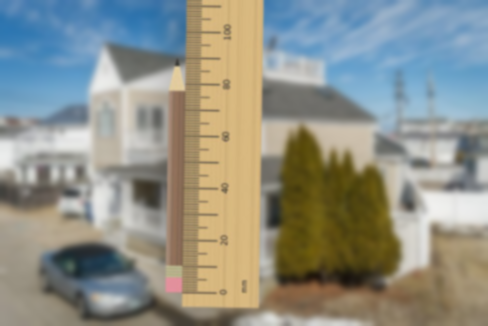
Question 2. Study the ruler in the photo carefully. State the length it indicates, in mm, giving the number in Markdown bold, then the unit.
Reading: **90** mm
